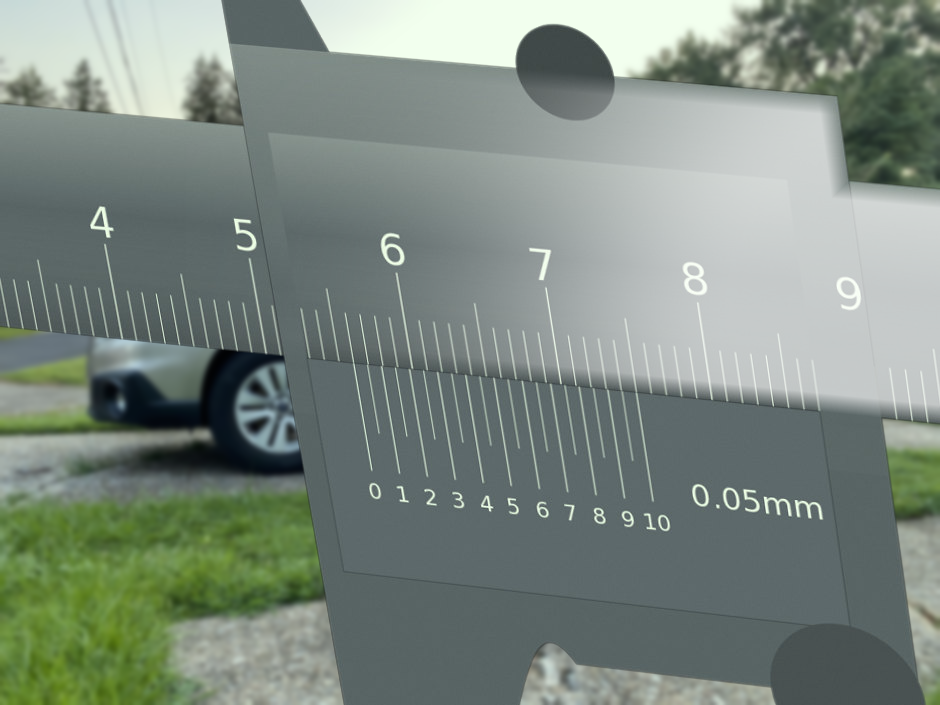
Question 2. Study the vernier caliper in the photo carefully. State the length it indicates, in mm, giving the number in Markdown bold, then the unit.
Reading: **56.0** mm
